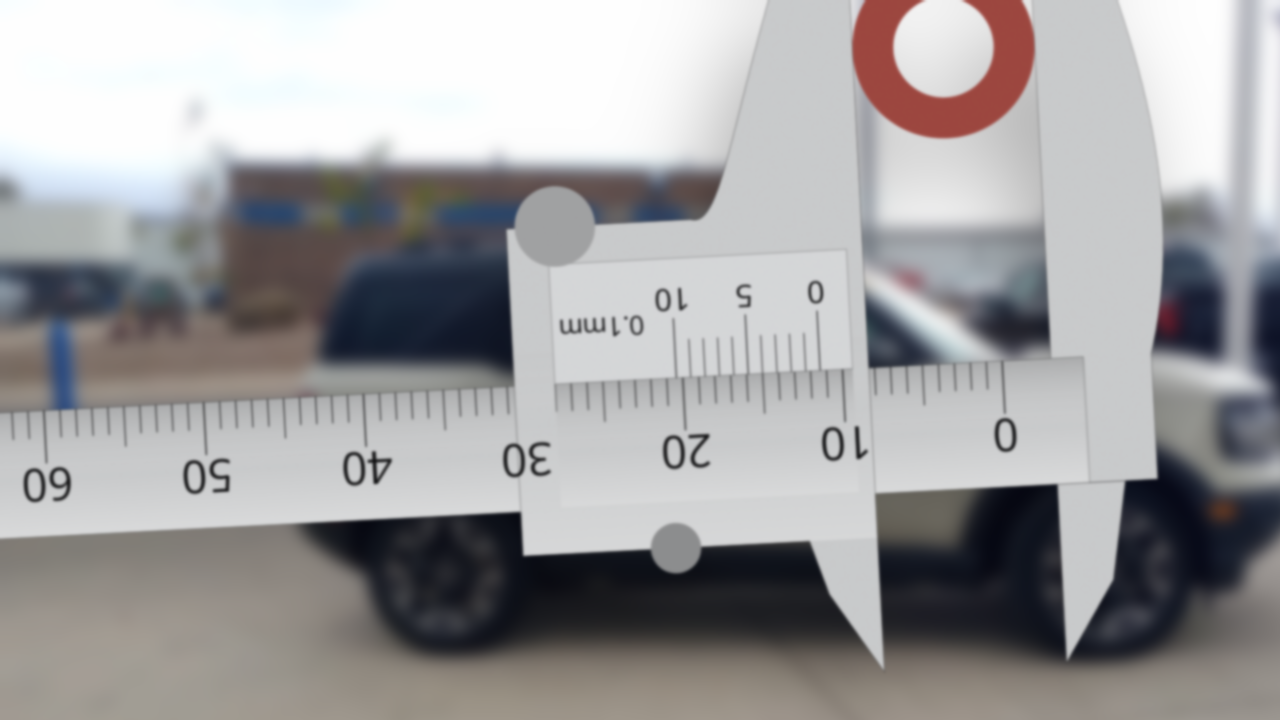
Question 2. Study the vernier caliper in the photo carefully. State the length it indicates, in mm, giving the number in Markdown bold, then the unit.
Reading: **11.4** mm
